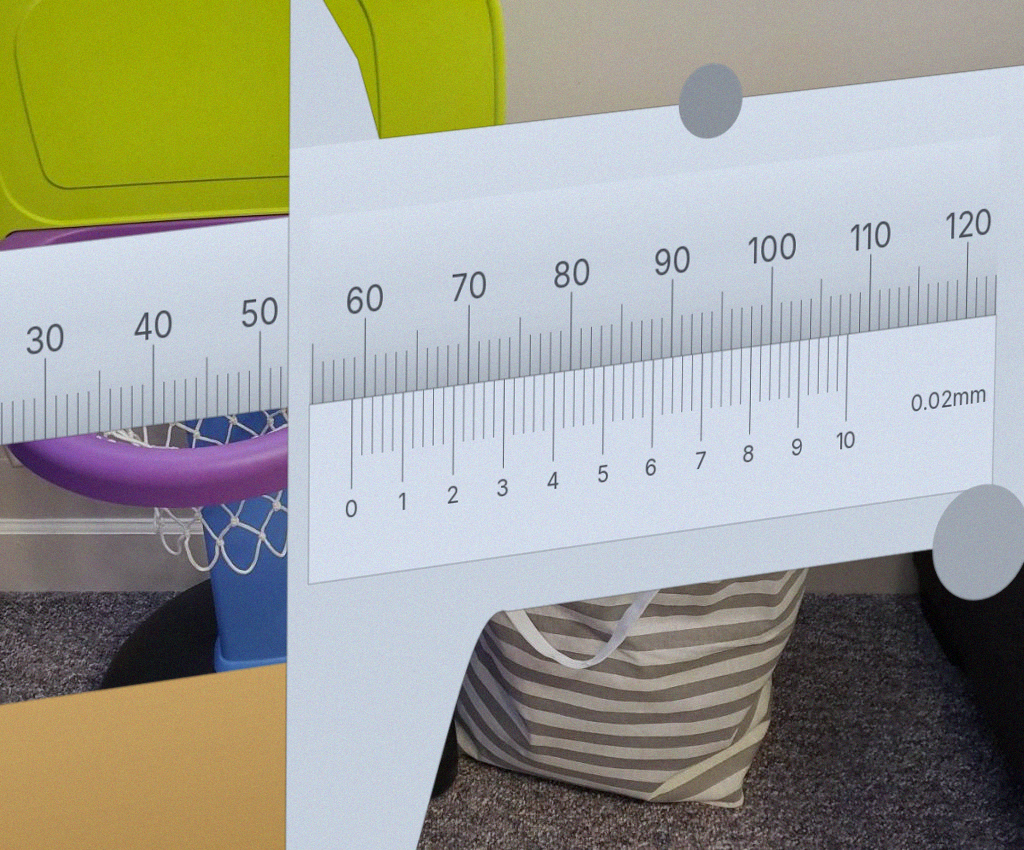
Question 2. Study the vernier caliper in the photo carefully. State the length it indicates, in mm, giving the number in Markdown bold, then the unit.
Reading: **58.8** mm
